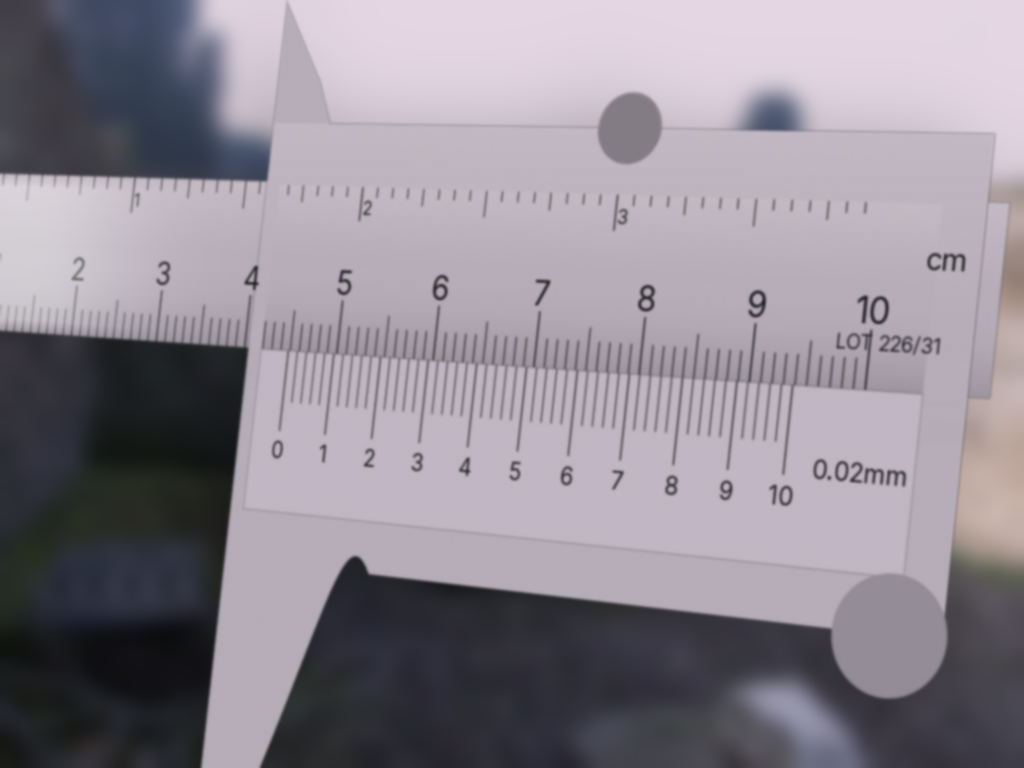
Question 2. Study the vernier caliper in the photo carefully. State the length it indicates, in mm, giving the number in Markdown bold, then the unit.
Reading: **44.8** mm
